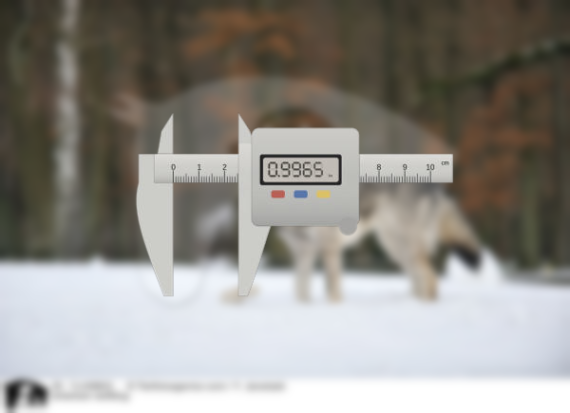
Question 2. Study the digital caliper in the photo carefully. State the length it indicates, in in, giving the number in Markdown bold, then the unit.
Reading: **0.9965** in
